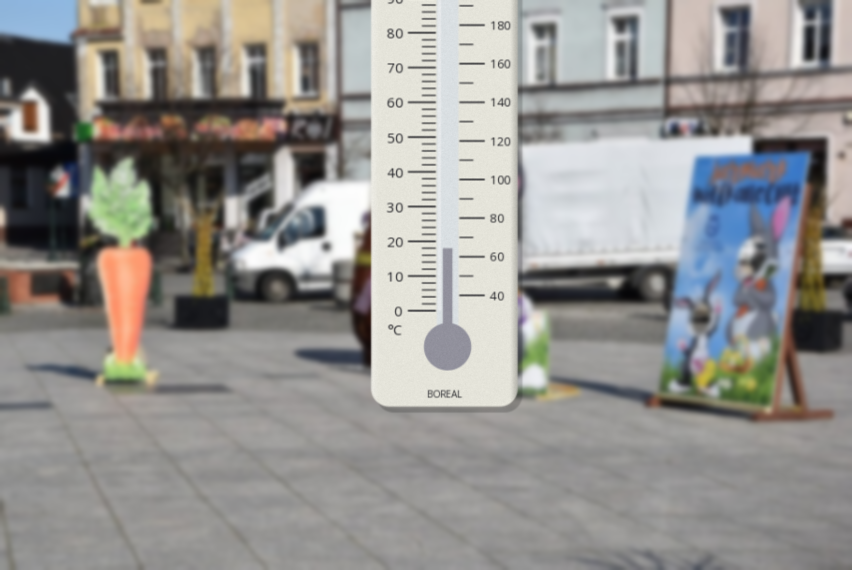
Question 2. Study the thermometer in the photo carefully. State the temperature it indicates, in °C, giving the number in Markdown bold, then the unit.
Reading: **18** °C
